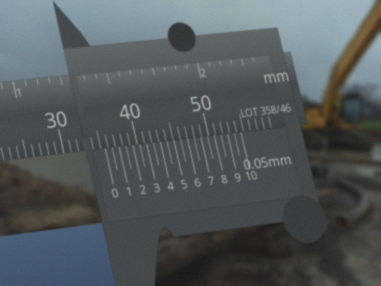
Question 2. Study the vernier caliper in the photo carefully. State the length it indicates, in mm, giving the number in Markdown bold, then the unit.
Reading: **35.6** mm
